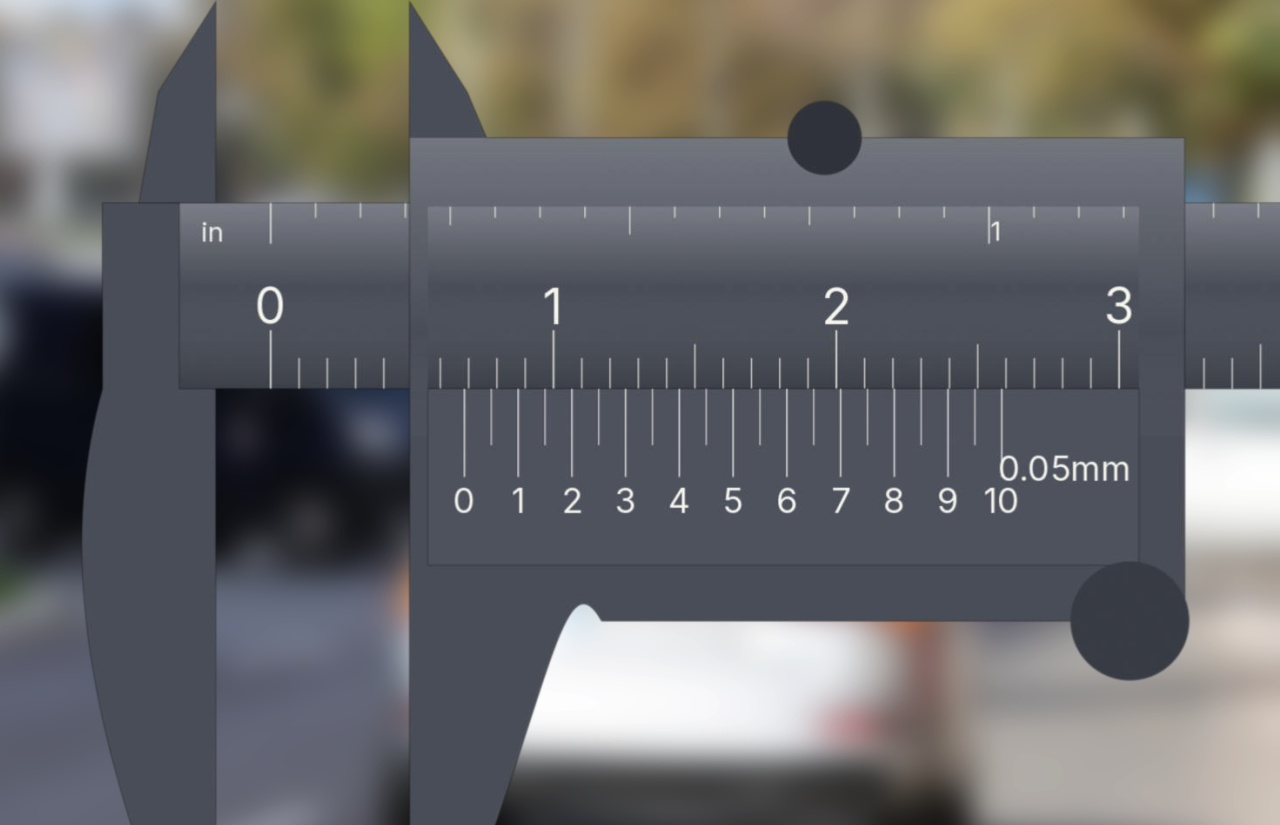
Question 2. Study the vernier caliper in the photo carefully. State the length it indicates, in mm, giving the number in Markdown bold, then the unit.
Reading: **6.85** mm
